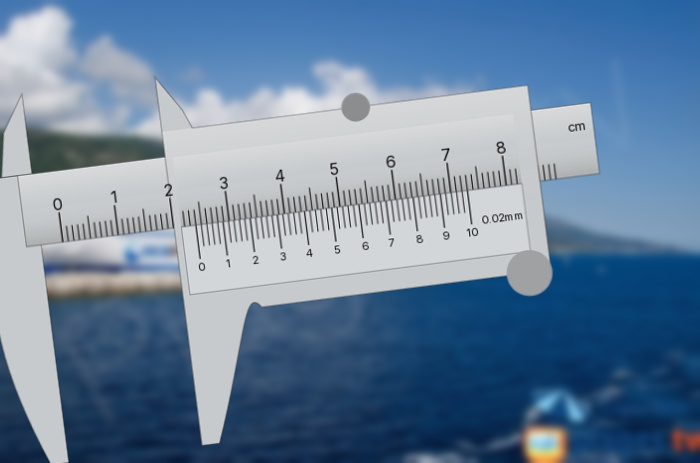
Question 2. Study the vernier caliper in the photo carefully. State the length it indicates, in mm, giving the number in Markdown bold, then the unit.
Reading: **24.0** mm
